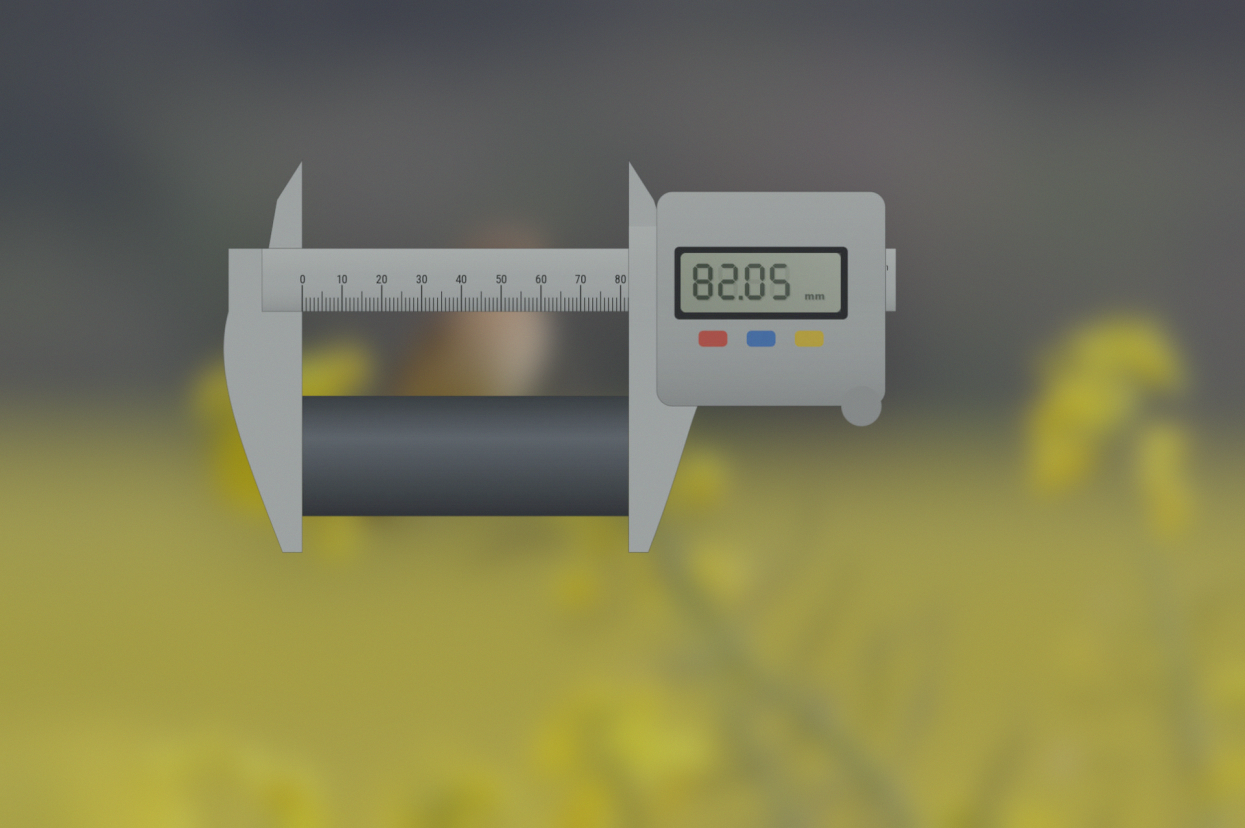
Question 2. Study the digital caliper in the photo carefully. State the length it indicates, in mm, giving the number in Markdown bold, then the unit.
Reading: **82.05** mm
